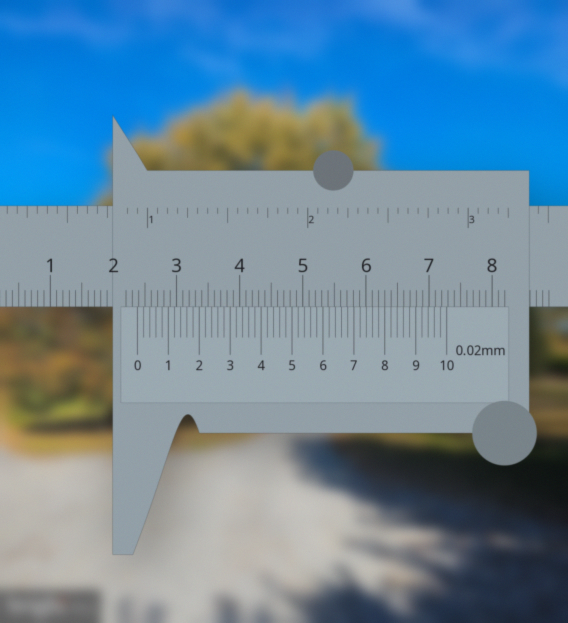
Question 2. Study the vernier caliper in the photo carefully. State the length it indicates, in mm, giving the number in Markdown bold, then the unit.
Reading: **23.8** mm
